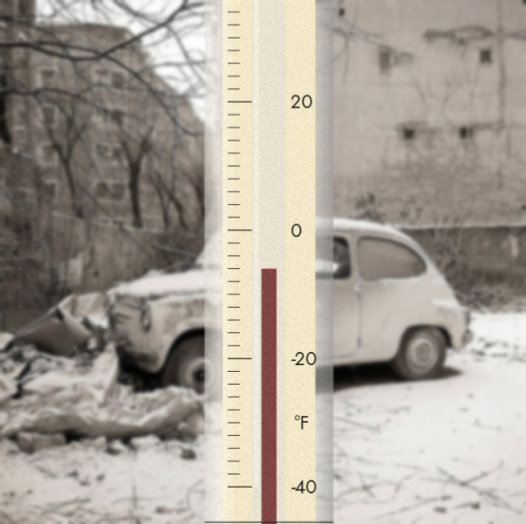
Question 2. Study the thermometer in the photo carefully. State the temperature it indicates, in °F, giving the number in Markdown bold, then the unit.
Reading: **-6** °F
